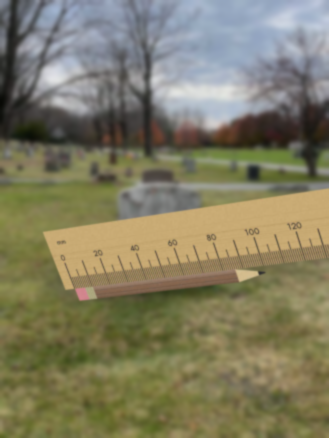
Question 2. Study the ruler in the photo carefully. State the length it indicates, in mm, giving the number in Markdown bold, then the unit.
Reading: **100** mm
